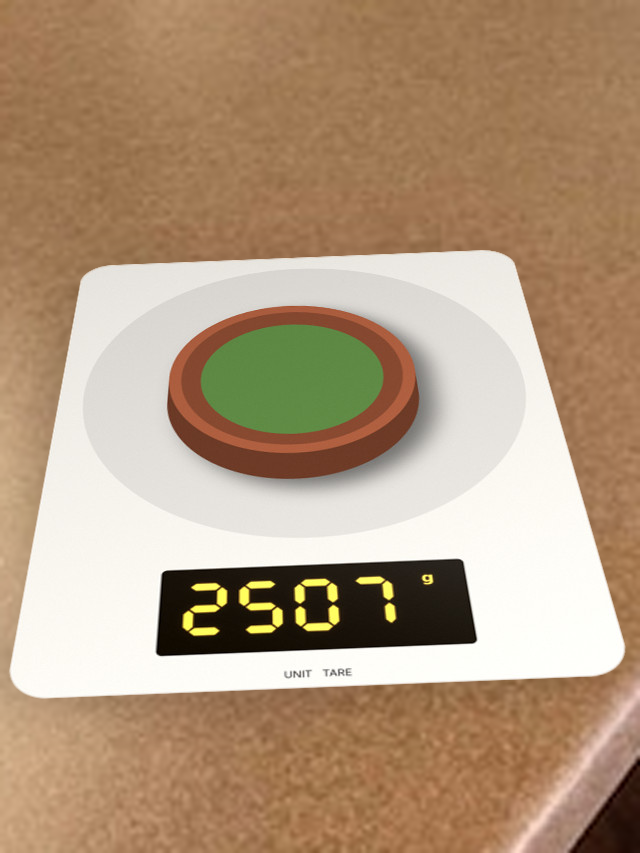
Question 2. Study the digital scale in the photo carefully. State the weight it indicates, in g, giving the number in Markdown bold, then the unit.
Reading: **2507** g
